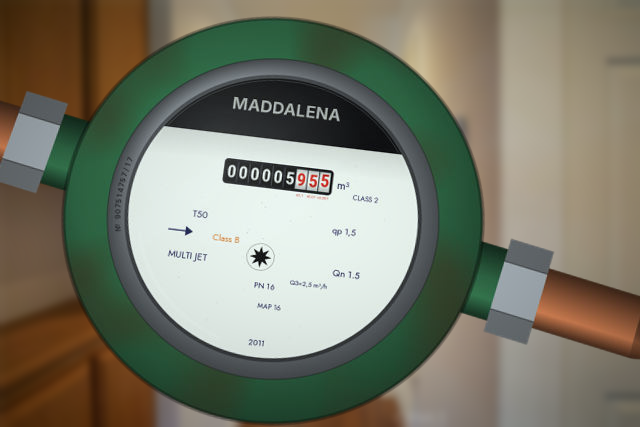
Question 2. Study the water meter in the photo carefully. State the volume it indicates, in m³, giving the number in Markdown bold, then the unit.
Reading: **5.955** m³
